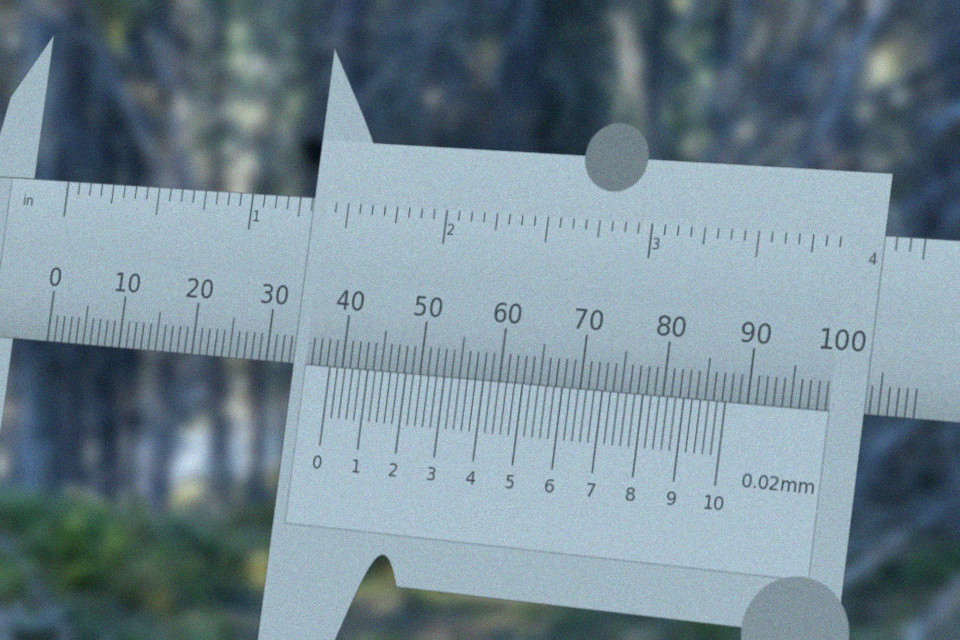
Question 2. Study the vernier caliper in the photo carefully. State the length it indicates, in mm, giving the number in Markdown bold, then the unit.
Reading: **38.4** mm
